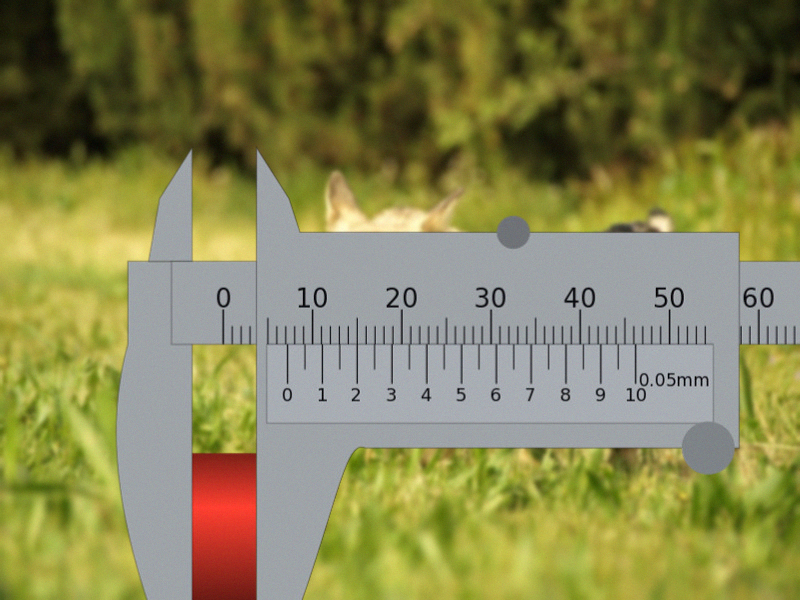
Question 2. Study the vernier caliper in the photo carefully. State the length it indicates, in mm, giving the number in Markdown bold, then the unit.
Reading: **7.2** mm
